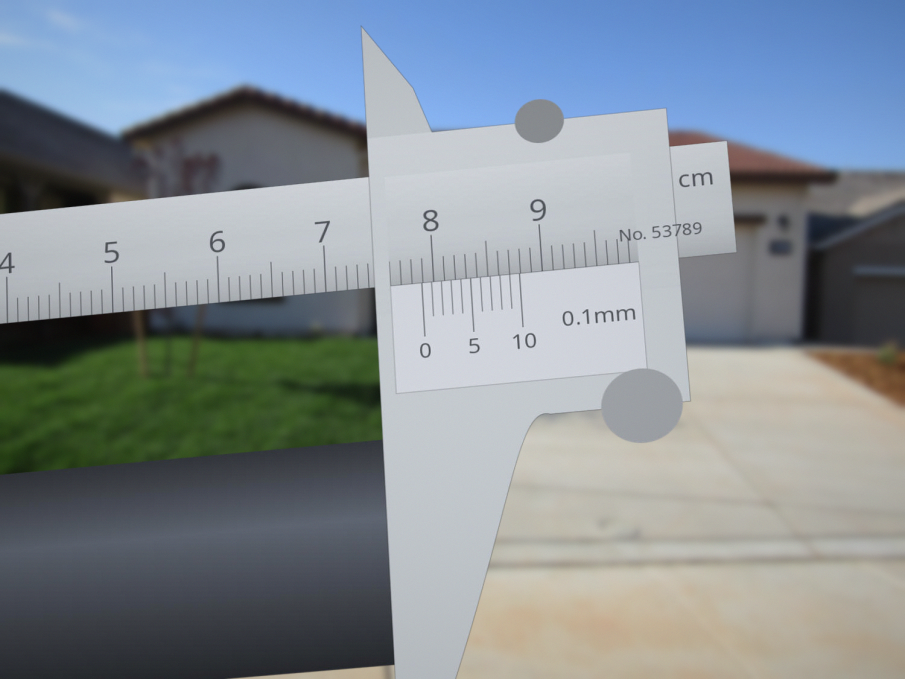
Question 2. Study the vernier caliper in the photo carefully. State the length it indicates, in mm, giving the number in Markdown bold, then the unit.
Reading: **78.9** mm
